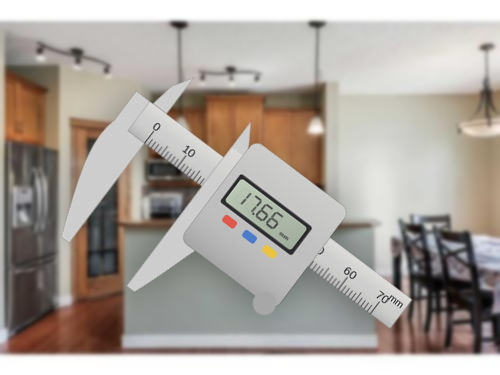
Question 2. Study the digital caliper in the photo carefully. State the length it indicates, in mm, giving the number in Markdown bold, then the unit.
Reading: **17.66** mm
